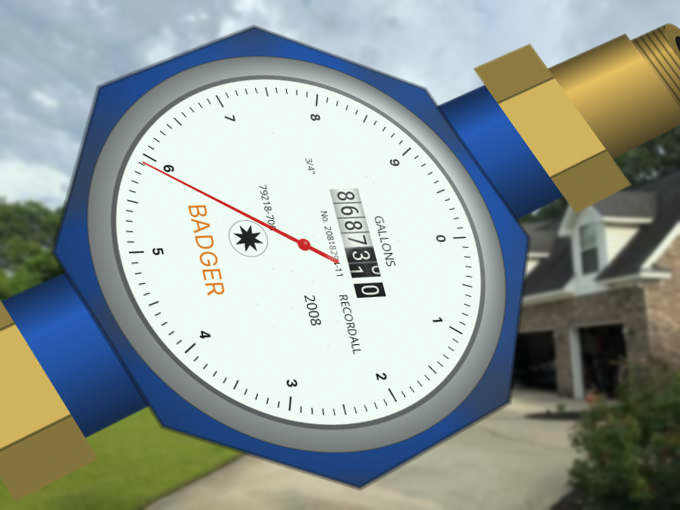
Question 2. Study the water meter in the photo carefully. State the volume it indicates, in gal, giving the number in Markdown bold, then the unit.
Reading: **8687305.9** gal
